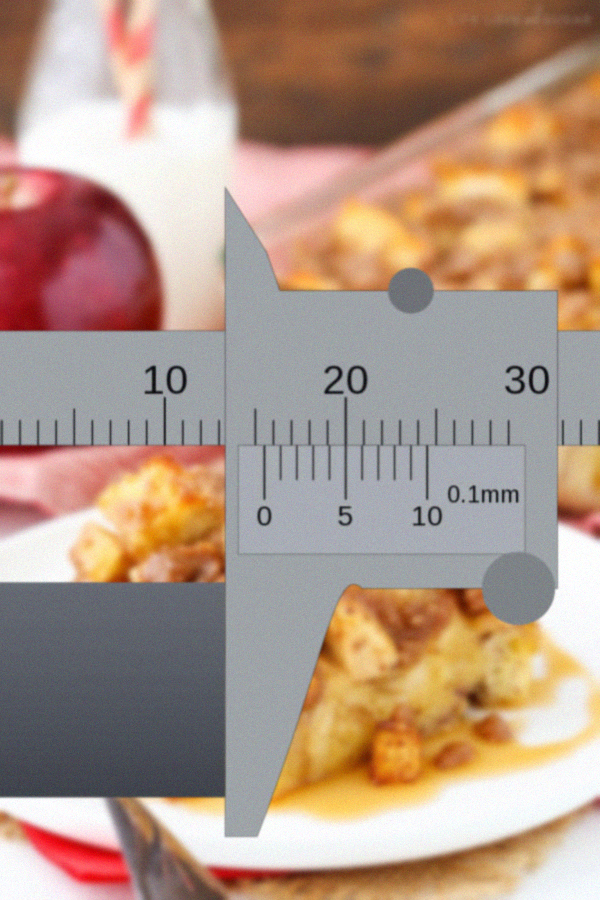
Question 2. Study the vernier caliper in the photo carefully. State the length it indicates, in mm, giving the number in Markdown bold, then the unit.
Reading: **15.5** mm
